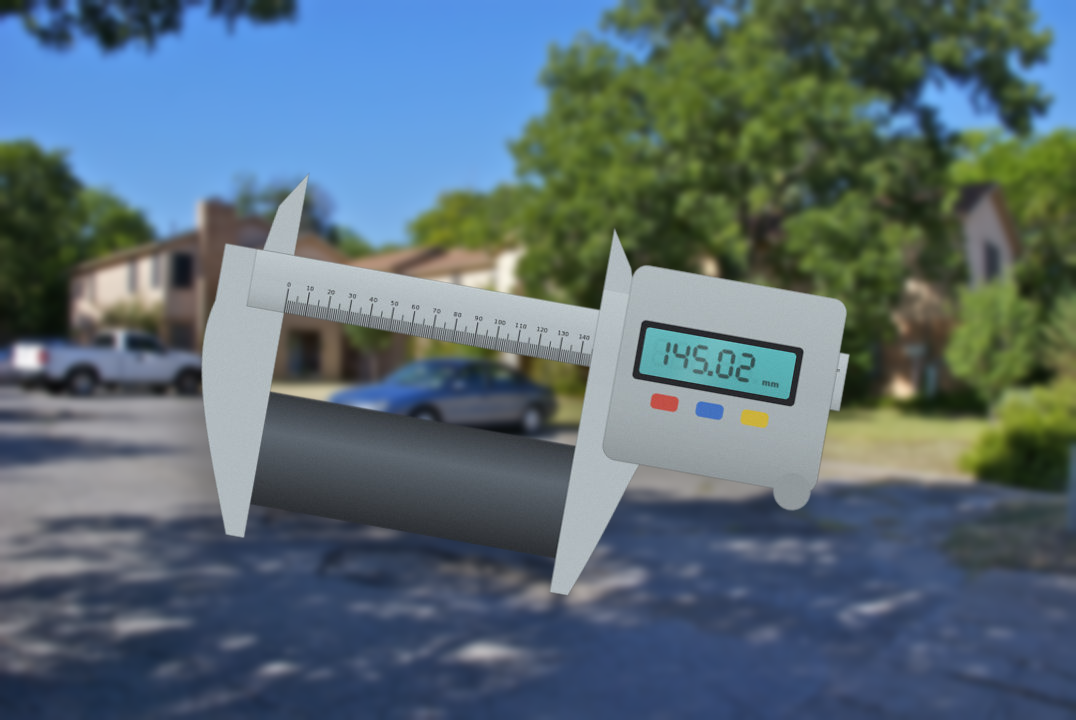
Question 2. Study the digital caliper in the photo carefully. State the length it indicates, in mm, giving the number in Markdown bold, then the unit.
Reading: **145.02** mm
